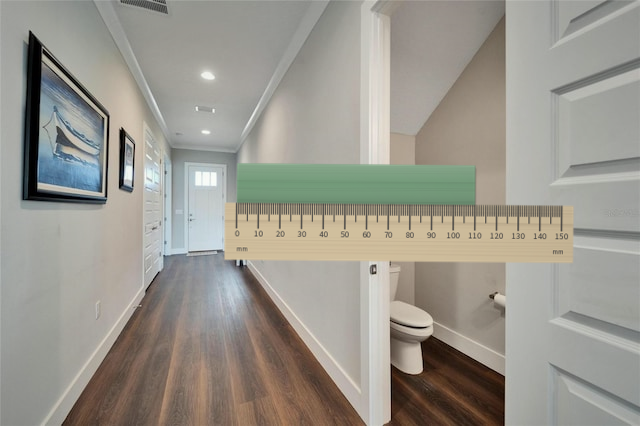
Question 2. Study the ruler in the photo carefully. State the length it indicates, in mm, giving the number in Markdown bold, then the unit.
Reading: **110** mm
